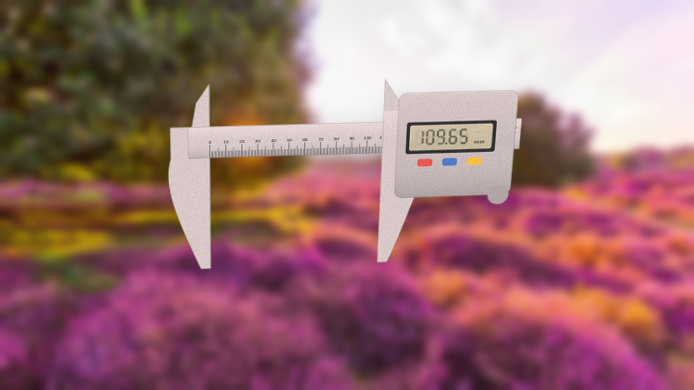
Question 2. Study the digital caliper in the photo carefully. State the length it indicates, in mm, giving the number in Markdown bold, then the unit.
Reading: **109.65** mm
